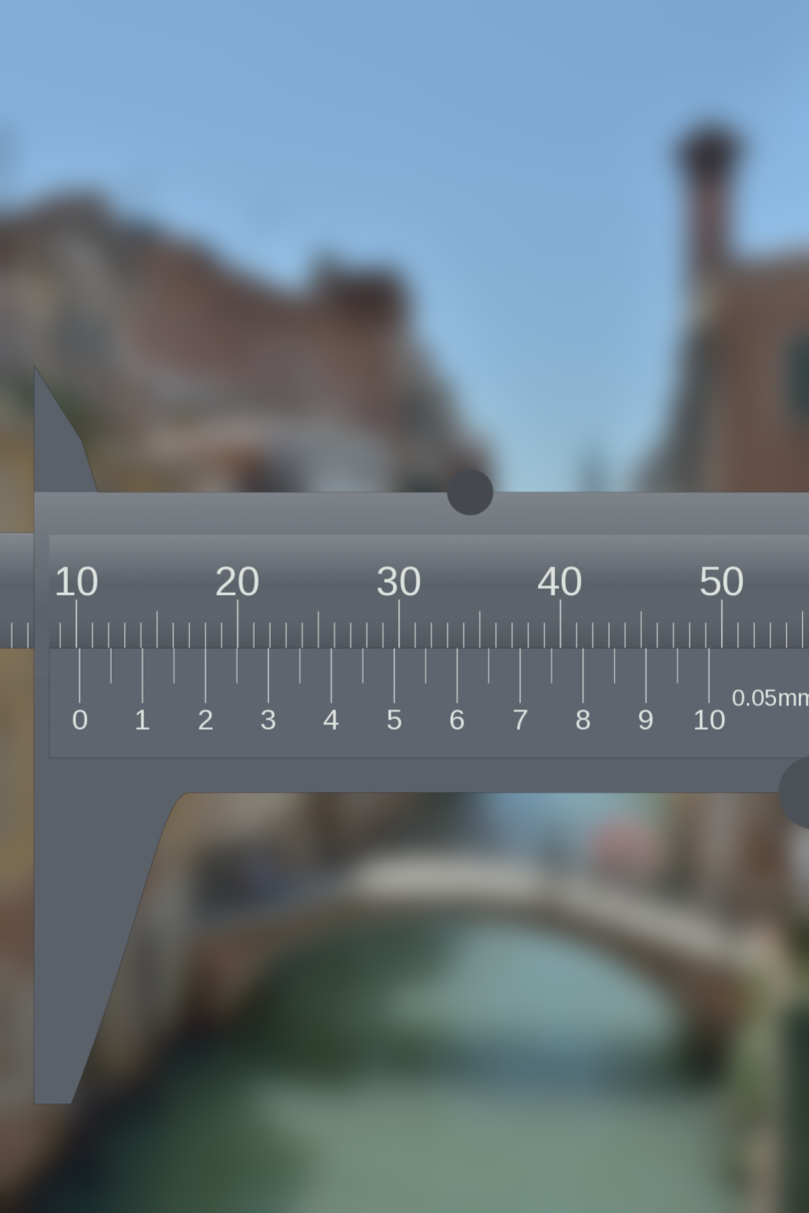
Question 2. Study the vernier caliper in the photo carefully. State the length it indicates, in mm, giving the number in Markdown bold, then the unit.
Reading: **10.2** mm
